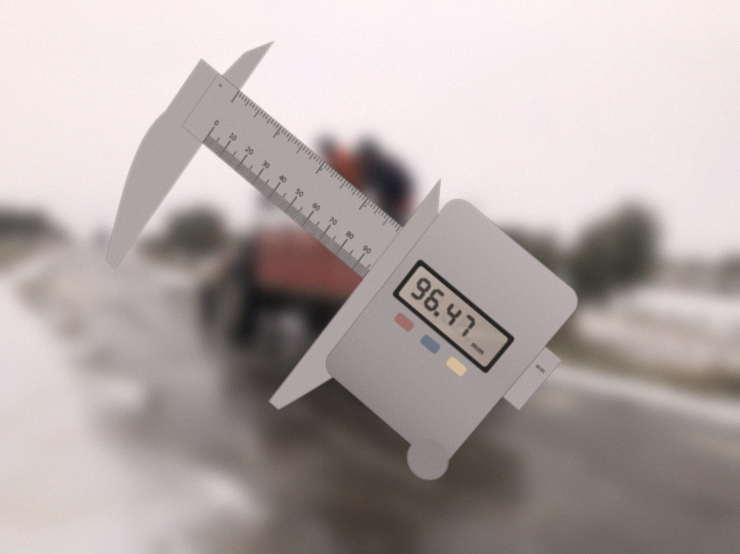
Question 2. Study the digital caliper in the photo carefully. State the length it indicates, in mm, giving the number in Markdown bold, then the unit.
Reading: **96.47** mm
